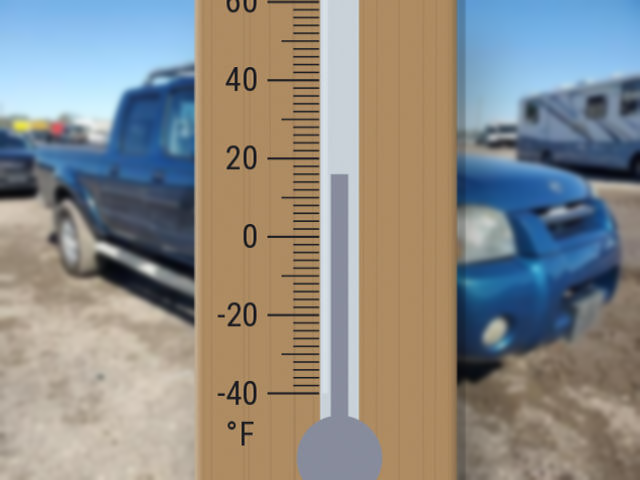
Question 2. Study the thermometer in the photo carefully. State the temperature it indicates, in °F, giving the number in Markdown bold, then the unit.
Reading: **16** °F
